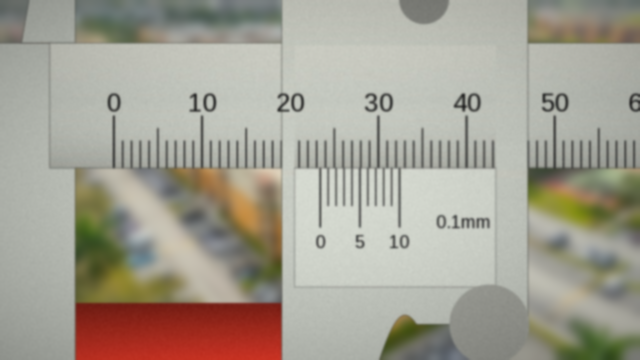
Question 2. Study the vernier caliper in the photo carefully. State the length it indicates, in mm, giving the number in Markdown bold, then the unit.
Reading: **23.4** mm
